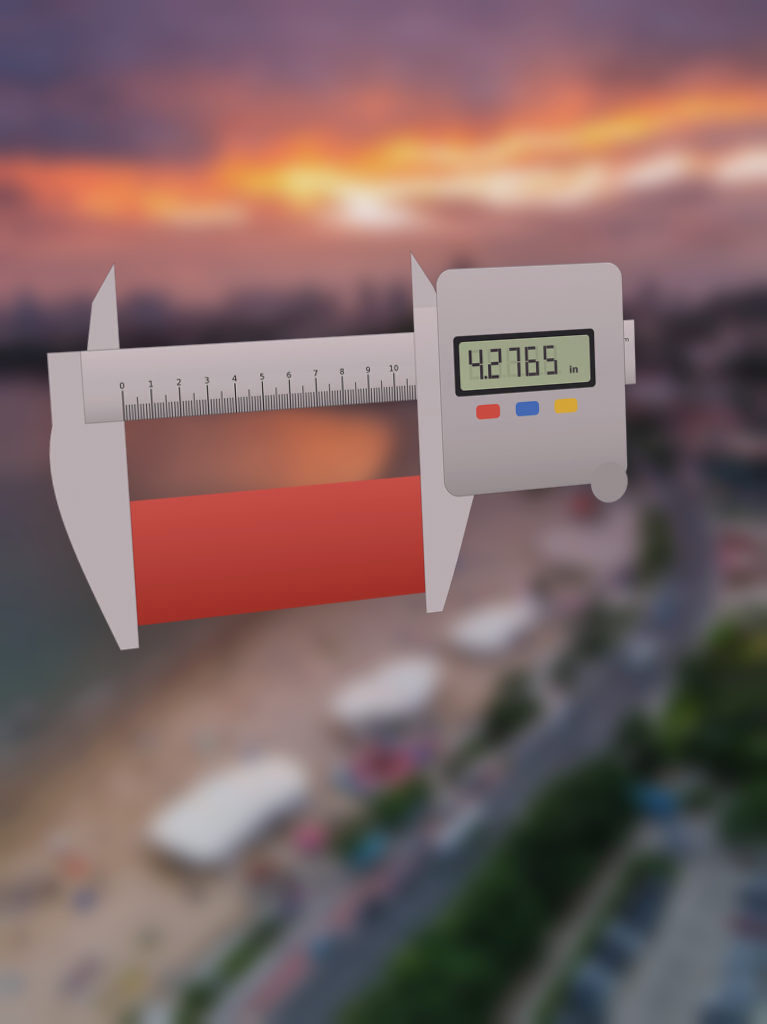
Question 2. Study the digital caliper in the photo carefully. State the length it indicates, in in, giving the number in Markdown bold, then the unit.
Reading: **4.2765** in
